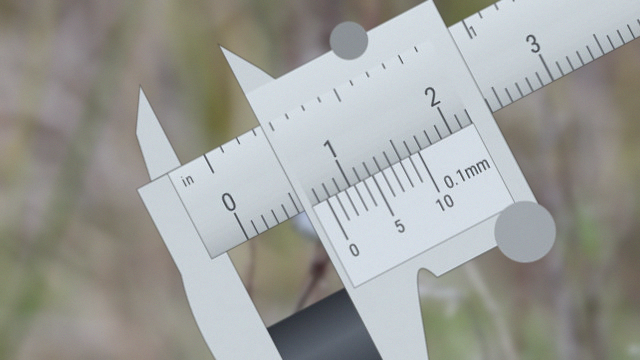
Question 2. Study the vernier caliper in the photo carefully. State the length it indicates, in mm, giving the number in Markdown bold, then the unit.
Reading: **7.7** mm
